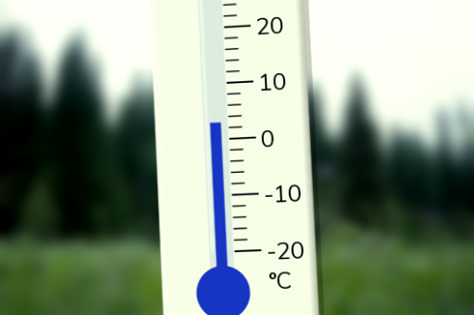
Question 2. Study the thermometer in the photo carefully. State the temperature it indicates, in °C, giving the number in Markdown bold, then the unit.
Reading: **3** °C
